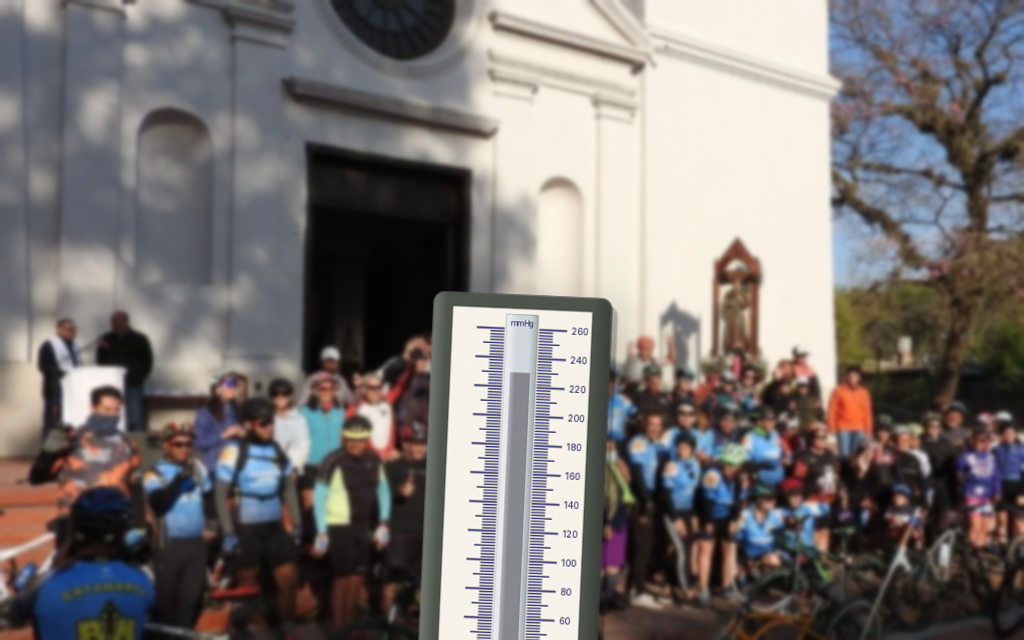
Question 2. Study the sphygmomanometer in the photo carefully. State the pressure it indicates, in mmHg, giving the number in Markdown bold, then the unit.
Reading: **230** mmHg
